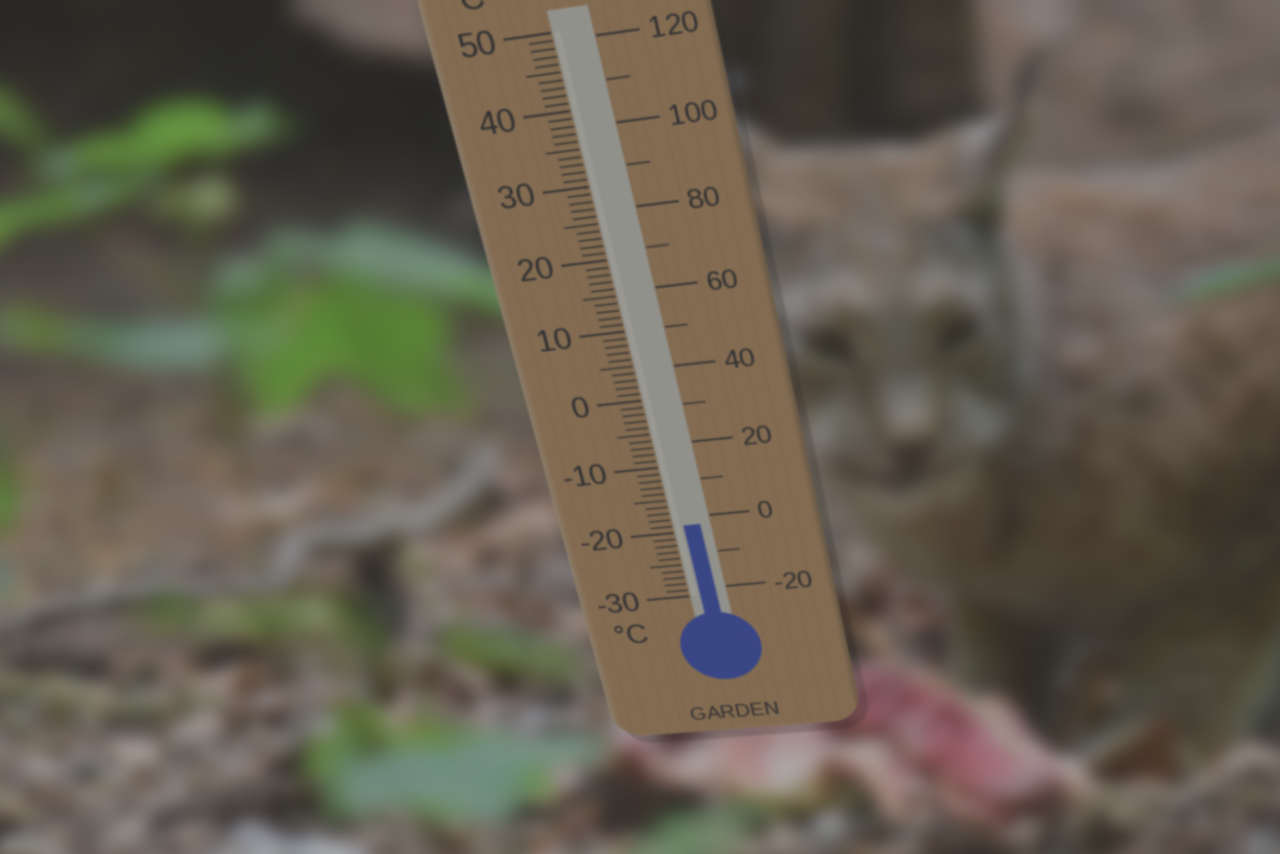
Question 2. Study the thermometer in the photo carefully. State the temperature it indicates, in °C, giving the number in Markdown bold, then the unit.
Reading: **-19** °C
